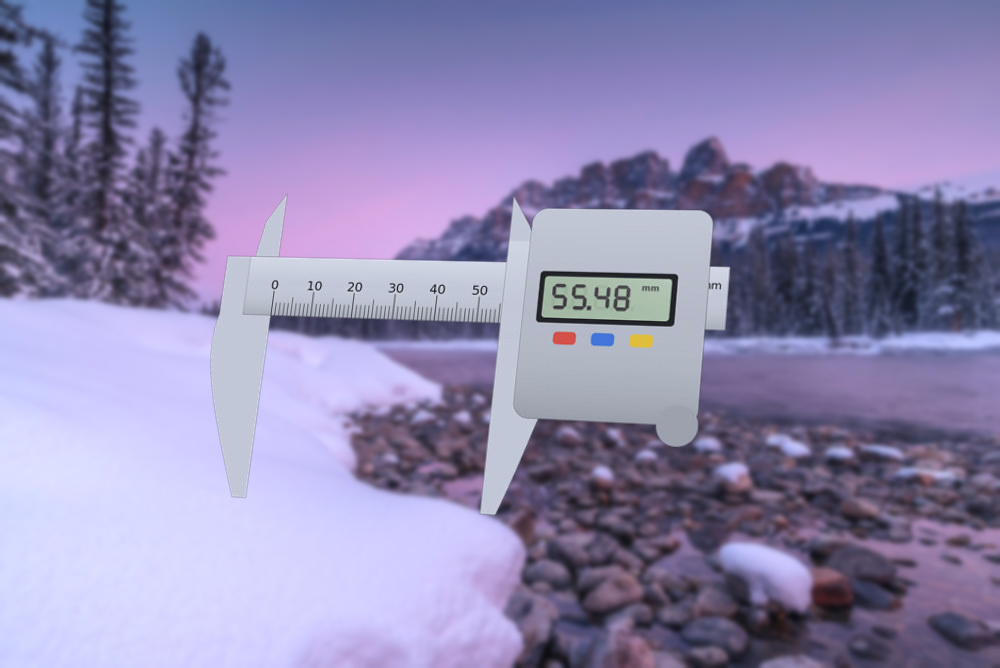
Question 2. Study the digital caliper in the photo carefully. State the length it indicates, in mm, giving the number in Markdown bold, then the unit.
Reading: **55.48** mm
